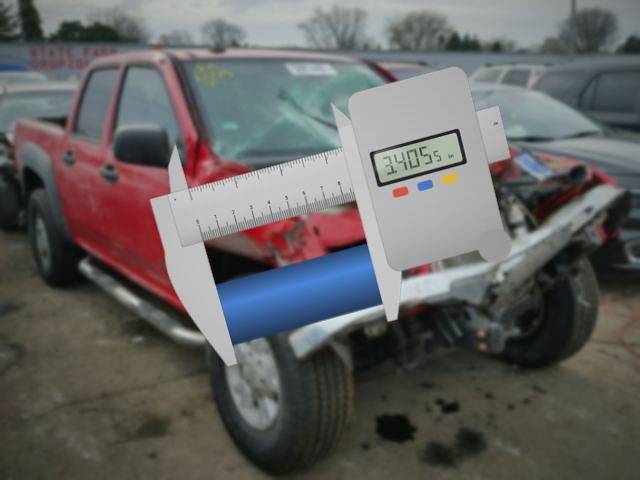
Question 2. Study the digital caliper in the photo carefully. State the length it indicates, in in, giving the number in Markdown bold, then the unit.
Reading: **3.4055** in
